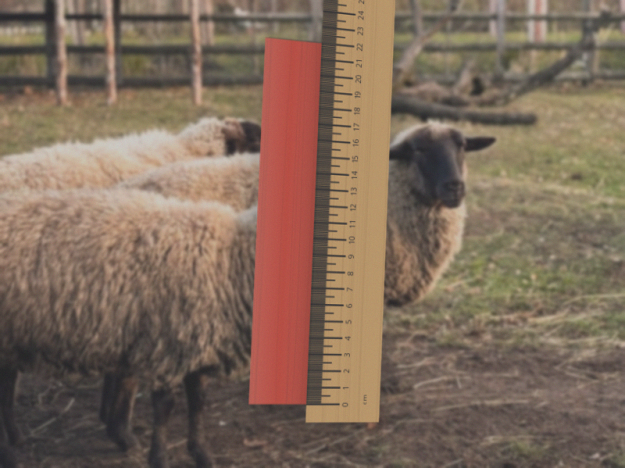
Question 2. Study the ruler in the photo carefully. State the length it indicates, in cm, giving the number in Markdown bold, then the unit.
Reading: **22** cm
